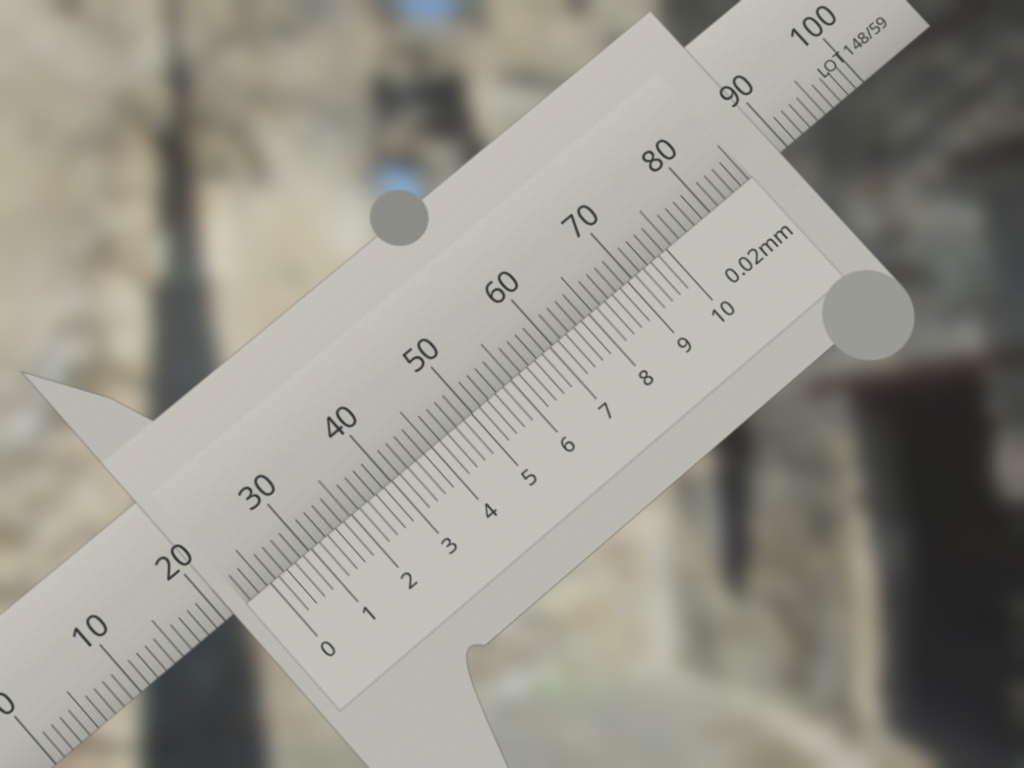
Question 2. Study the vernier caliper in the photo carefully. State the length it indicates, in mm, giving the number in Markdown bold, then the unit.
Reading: **25.4** mm
